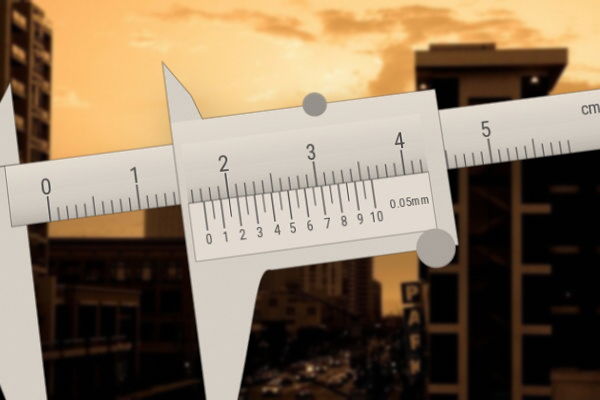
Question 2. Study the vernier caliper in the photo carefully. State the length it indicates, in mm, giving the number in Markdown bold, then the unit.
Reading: **17.2** mm
